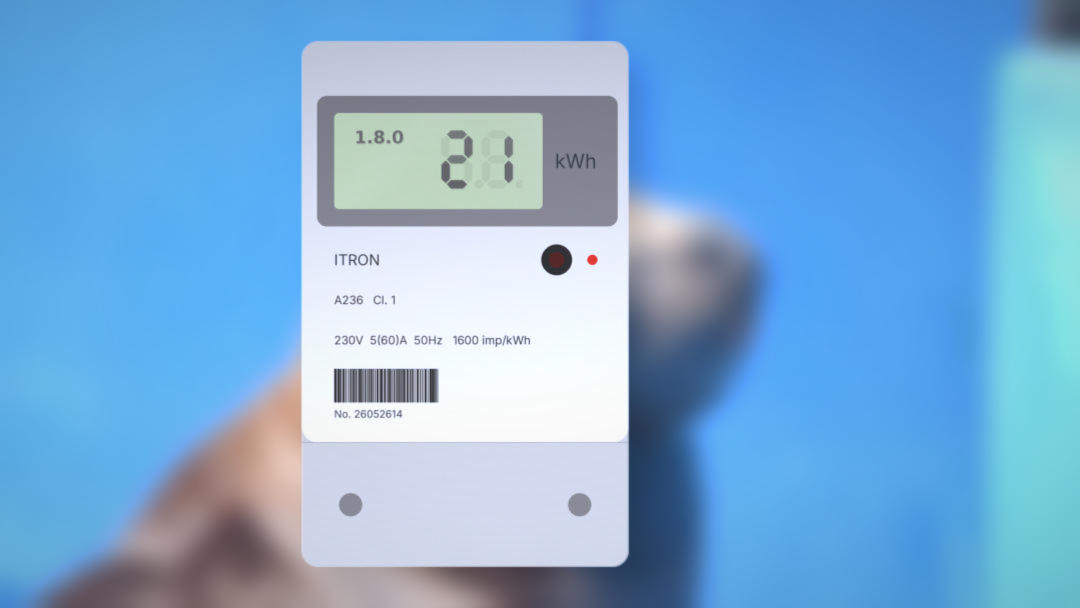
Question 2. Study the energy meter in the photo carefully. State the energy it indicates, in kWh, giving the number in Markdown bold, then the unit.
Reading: **21** kWh
